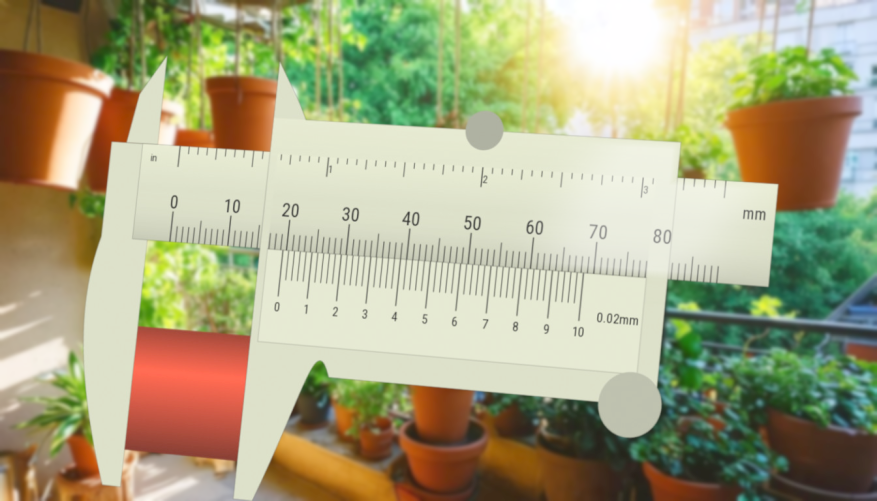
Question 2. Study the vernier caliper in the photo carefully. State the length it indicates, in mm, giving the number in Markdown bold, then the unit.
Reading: **19.4** mm
